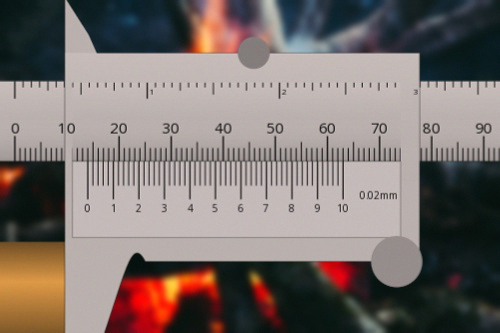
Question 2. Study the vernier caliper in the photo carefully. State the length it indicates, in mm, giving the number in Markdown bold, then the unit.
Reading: **14.0** mm
